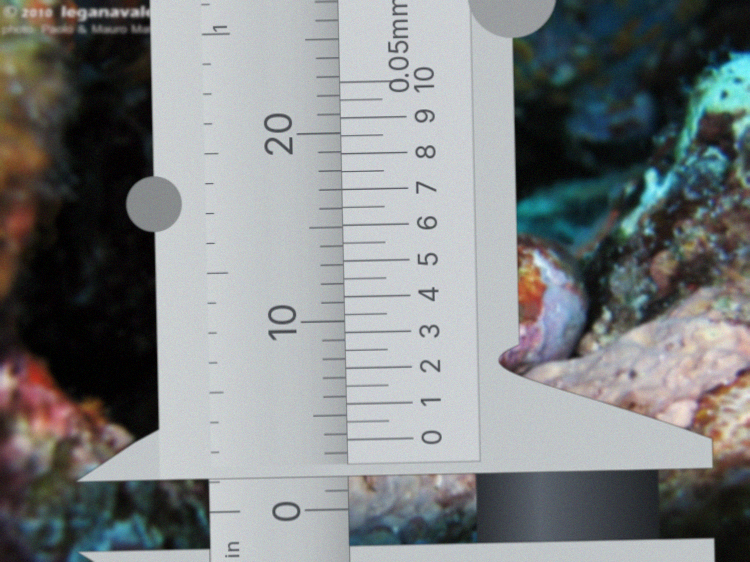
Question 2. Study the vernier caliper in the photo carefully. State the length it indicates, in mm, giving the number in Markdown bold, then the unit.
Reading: **3.7** mm
